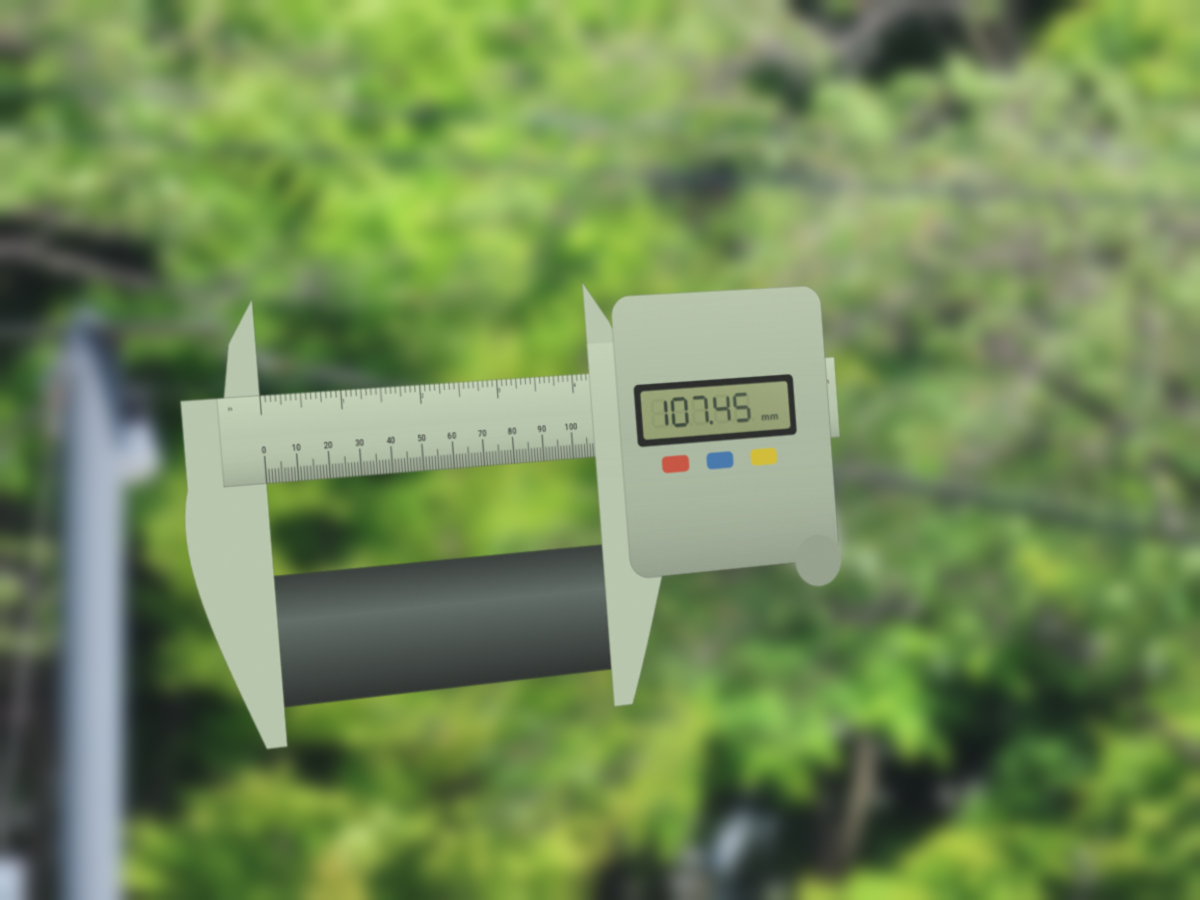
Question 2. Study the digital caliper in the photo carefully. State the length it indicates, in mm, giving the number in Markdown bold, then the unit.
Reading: **107.45** mm
